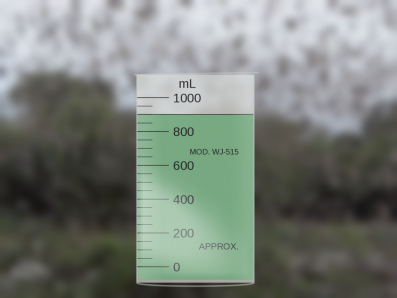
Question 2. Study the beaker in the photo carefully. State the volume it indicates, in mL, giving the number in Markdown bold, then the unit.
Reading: **900** mL
